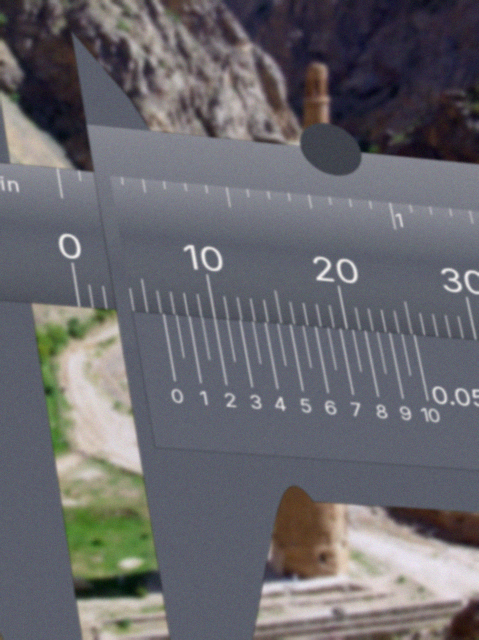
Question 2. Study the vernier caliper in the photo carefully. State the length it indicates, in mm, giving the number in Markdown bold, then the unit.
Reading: **6.2** mm
